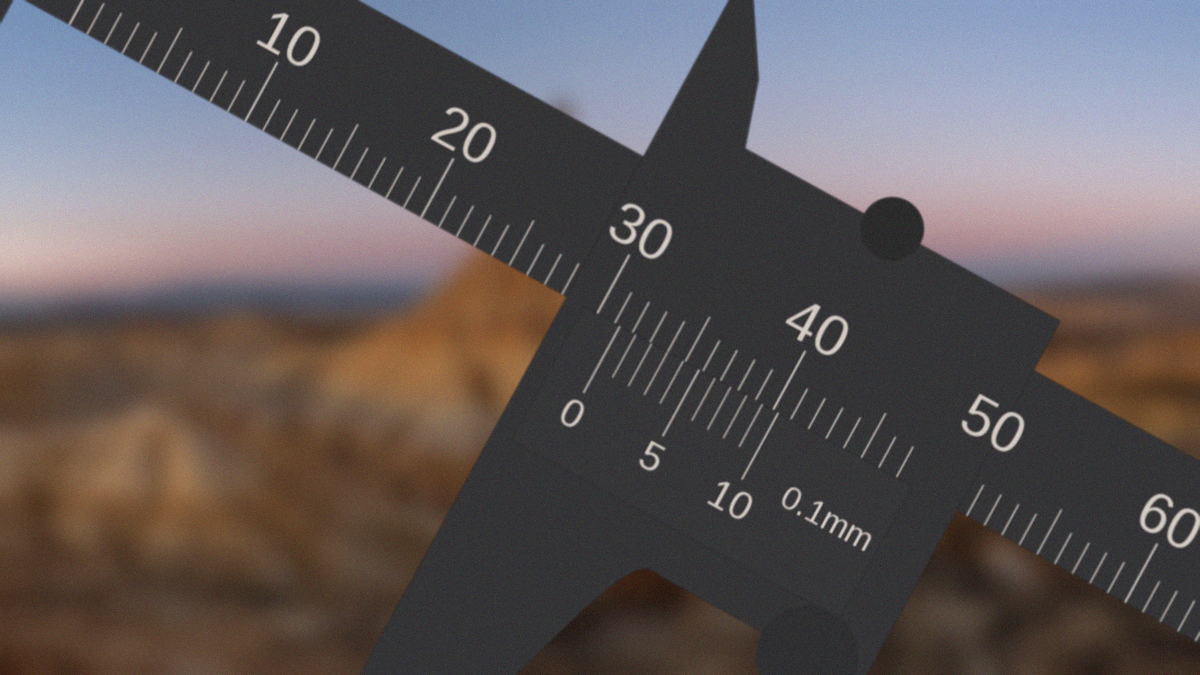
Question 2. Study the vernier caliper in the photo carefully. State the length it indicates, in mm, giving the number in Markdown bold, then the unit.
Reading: **31.3** mm
